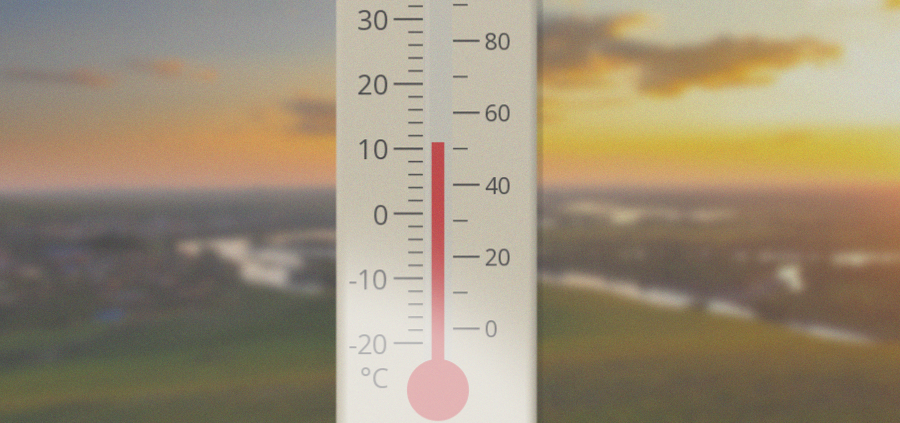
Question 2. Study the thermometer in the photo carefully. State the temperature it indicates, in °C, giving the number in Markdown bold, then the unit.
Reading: **11** °C
